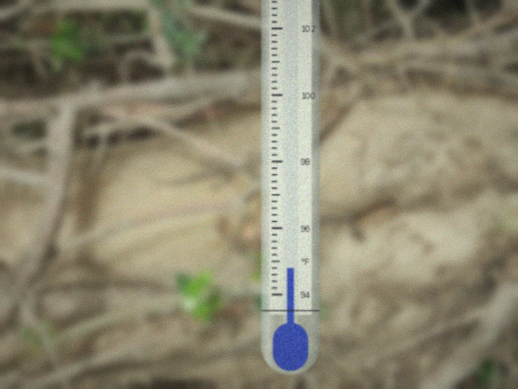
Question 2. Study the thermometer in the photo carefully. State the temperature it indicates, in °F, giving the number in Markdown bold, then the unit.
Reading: **94.8** °F
